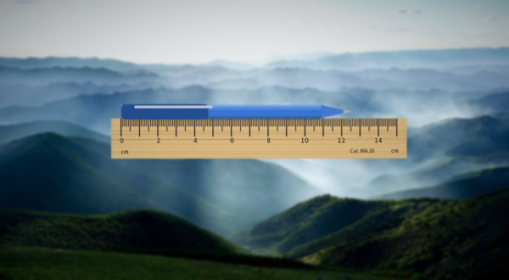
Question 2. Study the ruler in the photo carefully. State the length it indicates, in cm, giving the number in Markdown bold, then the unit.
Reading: **12.5** cm
